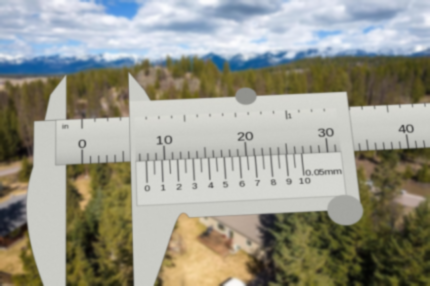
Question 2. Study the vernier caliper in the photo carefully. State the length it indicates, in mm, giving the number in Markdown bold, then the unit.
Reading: **7.8** mm
